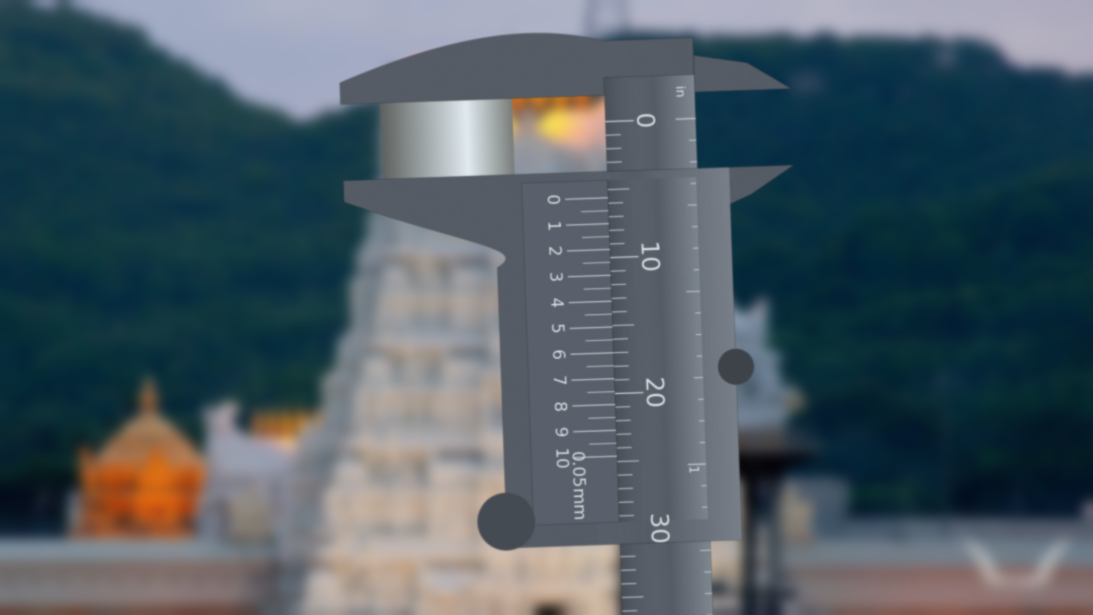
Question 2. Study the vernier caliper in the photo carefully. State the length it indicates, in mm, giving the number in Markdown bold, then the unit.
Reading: **5.6** mm
